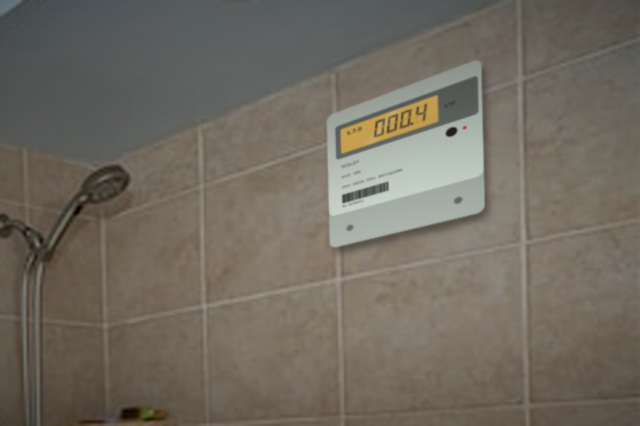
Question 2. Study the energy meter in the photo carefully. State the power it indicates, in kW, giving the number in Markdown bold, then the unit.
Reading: **0.4** kW
